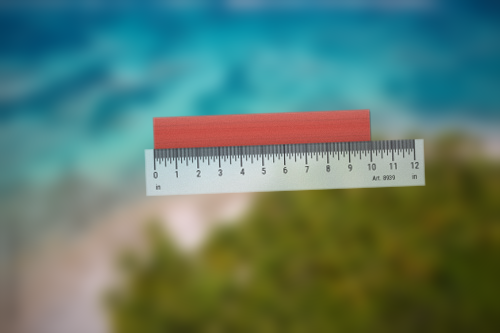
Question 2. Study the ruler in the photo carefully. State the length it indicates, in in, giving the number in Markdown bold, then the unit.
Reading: **10** in
